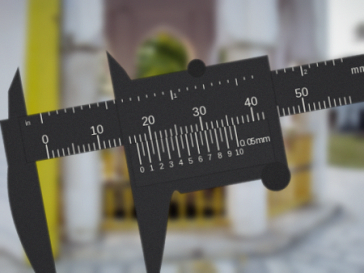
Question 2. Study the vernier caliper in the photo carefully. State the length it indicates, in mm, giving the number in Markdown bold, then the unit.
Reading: **17.2** mm
